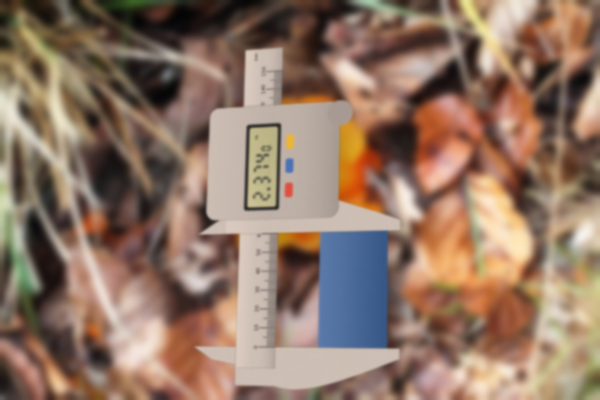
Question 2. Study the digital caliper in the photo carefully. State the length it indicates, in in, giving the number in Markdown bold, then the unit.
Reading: **2.3740** in
